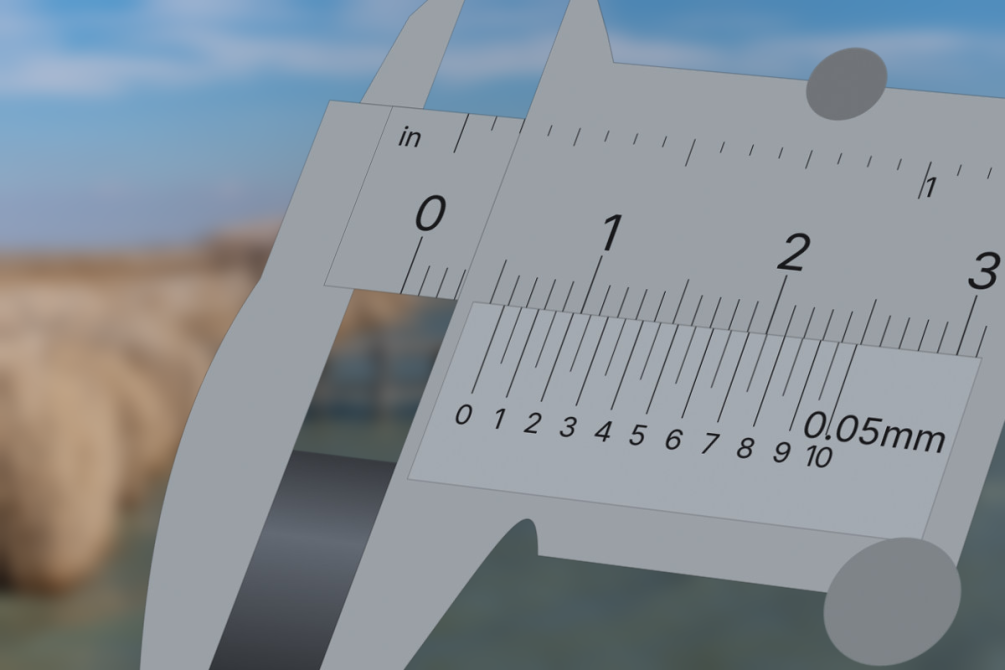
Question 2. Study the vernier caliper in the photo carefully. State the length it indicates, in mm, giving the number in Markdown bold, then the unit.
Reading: **5.8** mm
